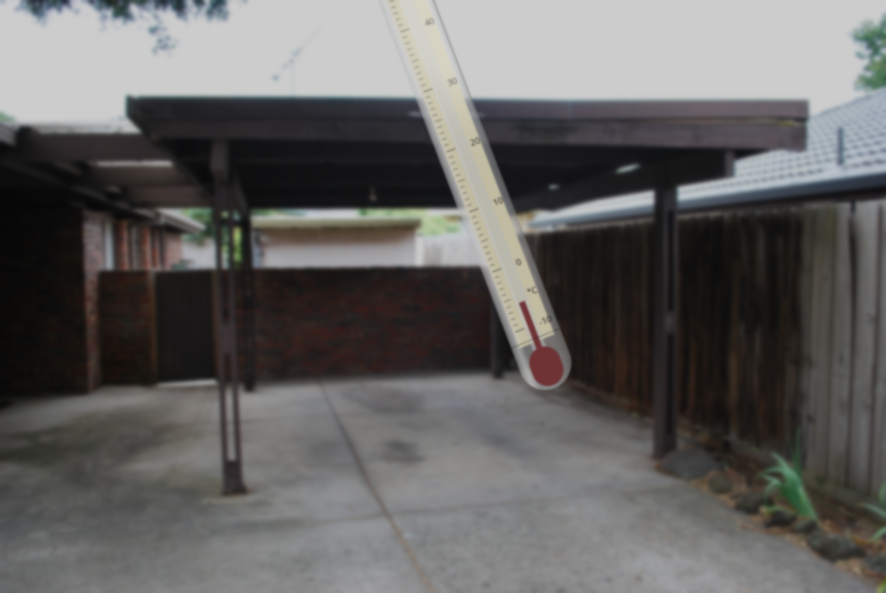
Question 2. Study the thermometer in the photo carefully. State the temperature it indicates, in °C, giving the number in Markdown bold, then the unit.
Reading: **-6** °C
